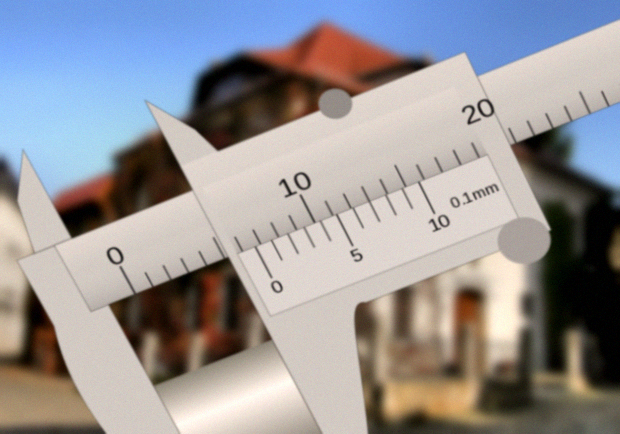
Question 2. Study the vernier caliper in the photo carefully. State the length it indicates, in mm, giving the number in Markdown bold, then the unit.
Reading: **6.7** mm
